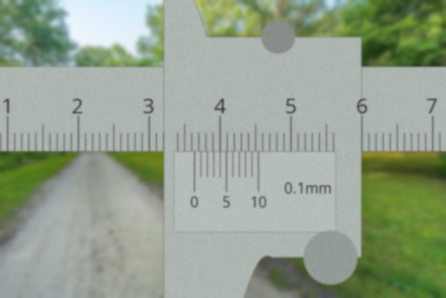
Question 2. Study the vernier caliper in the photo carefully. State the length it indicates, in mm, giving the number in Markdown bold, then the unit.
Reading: **36.4** mm
